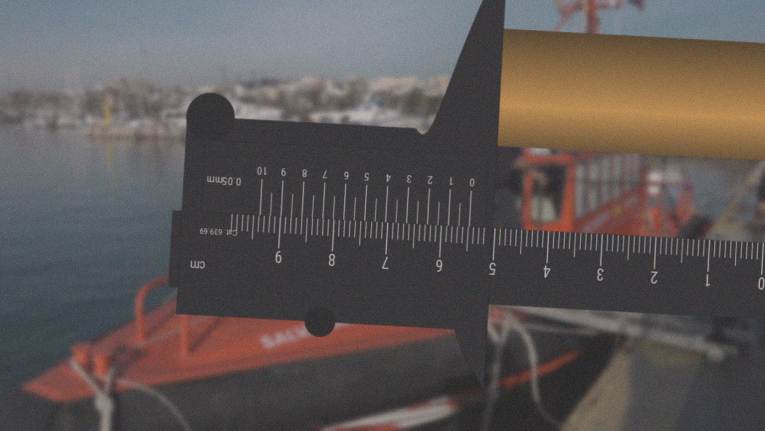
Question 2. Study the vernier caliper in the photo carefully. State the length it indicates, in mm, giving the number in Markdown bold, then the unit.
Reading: **54.8** mm
